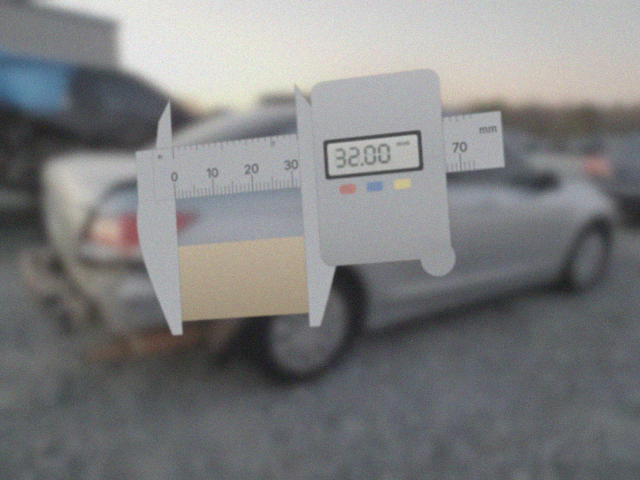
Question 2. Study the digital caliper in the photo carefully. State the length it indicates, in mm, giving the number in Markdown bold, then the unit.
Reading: **32.00** mm
